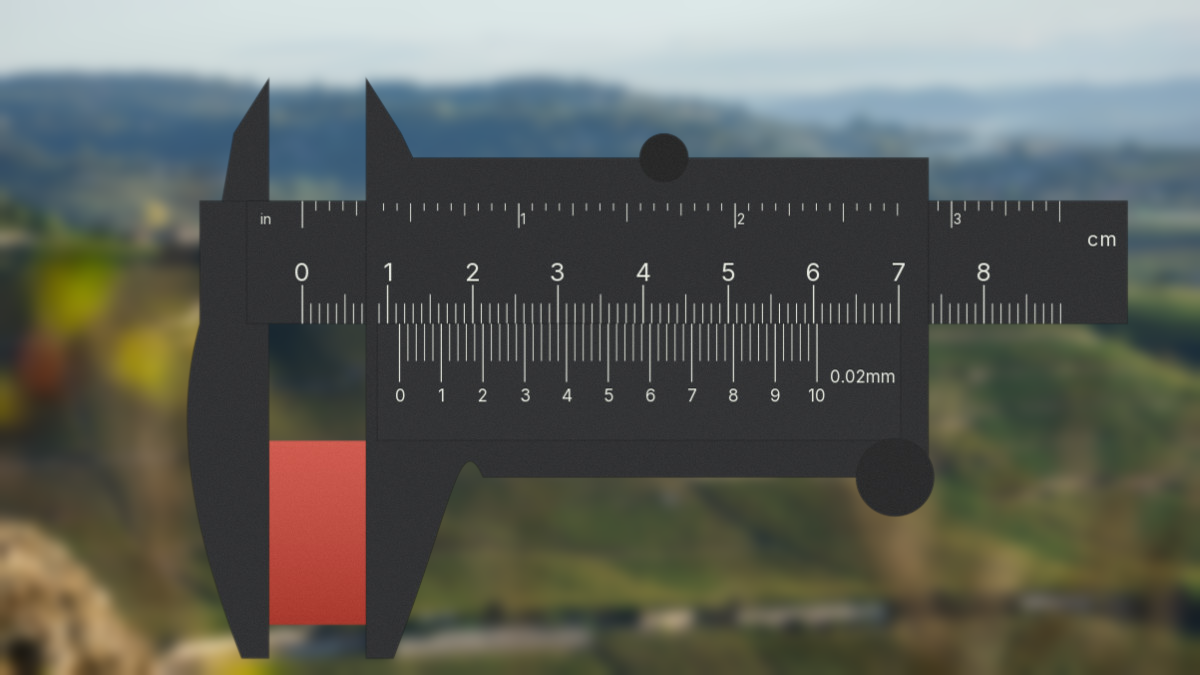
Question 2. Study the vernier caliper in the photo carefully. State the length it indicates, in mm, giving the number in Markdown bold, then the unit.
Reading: **11.4** mm
